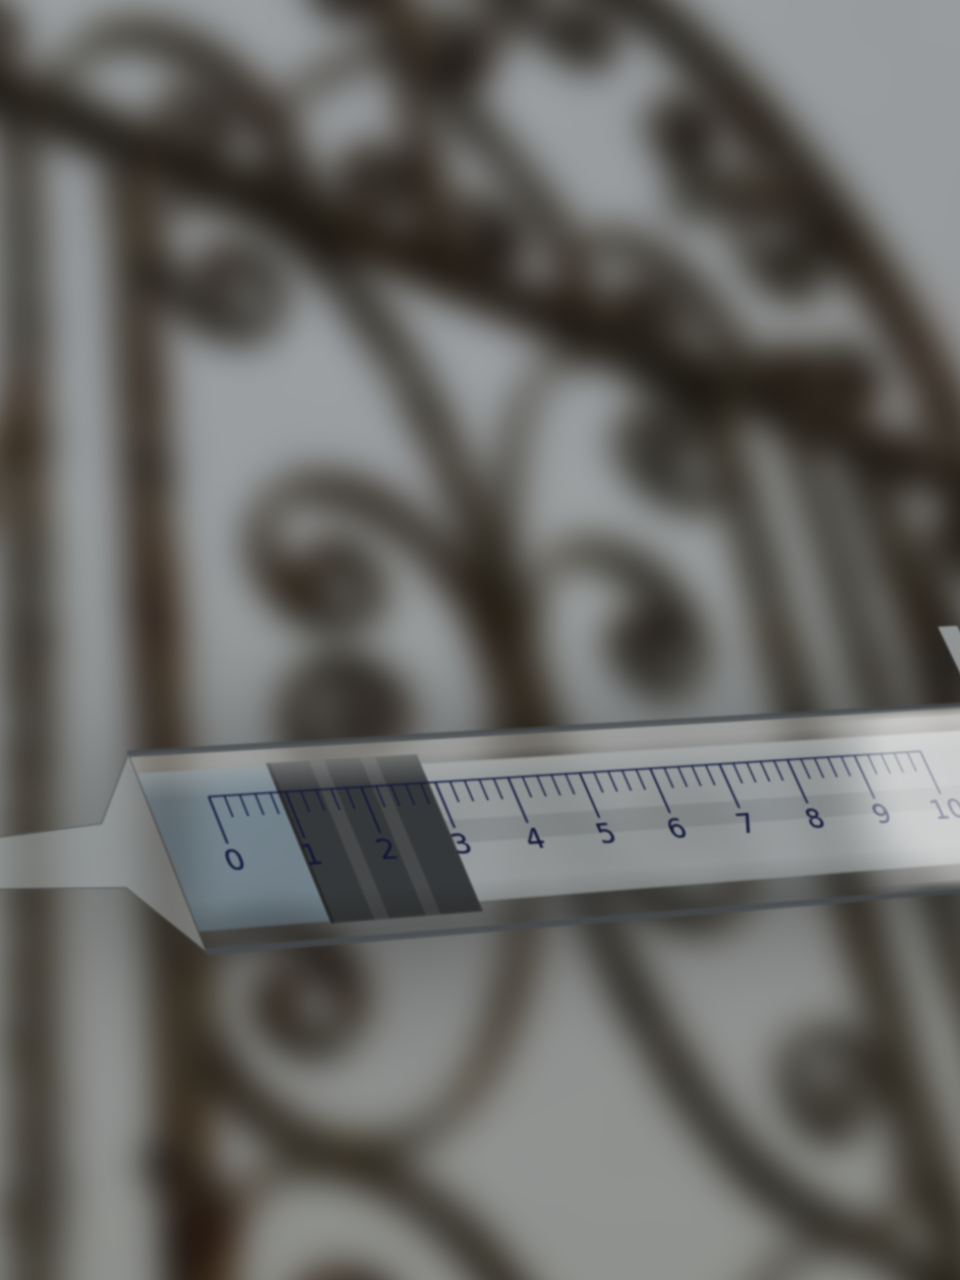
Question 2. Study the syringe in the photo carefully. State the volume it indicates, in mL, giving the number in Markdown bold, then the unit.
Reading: **0.9** mL
